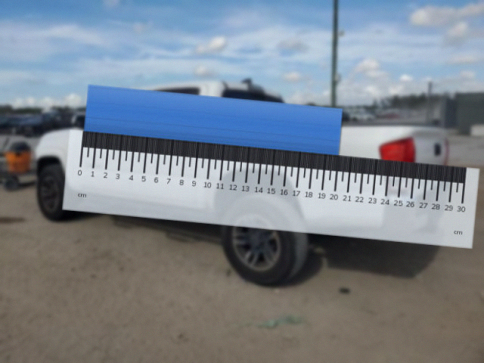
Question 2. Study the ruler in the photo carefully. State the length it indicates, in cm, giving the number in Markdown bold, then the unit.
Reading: **20** cm
